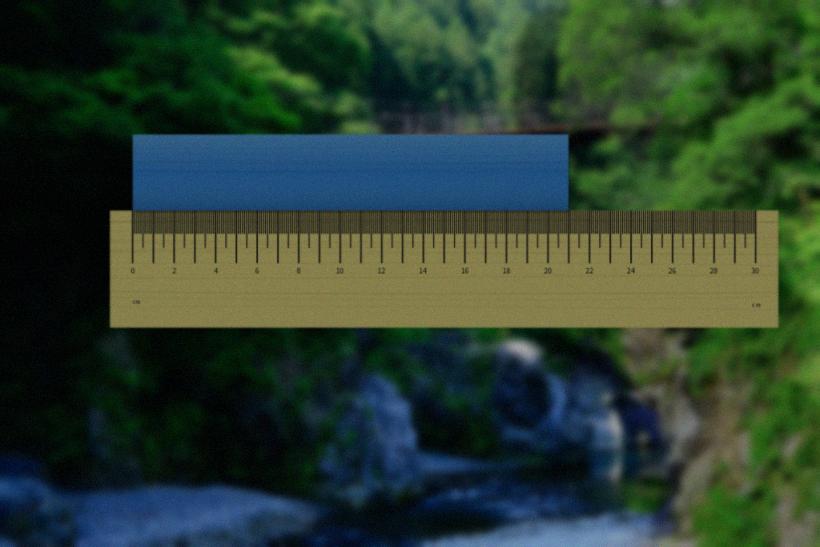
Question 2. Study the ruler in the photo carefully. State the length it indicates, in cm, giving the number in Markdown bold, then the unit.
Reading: **21** cm
